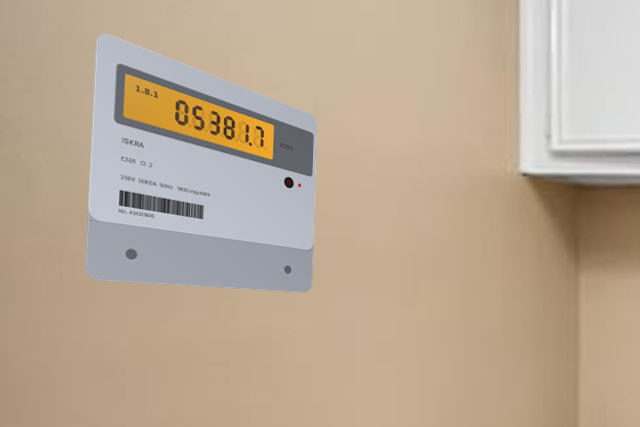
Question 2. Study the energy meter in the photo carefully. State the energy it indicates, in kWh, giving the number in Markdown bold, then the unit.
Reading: **5381.7** kWh
